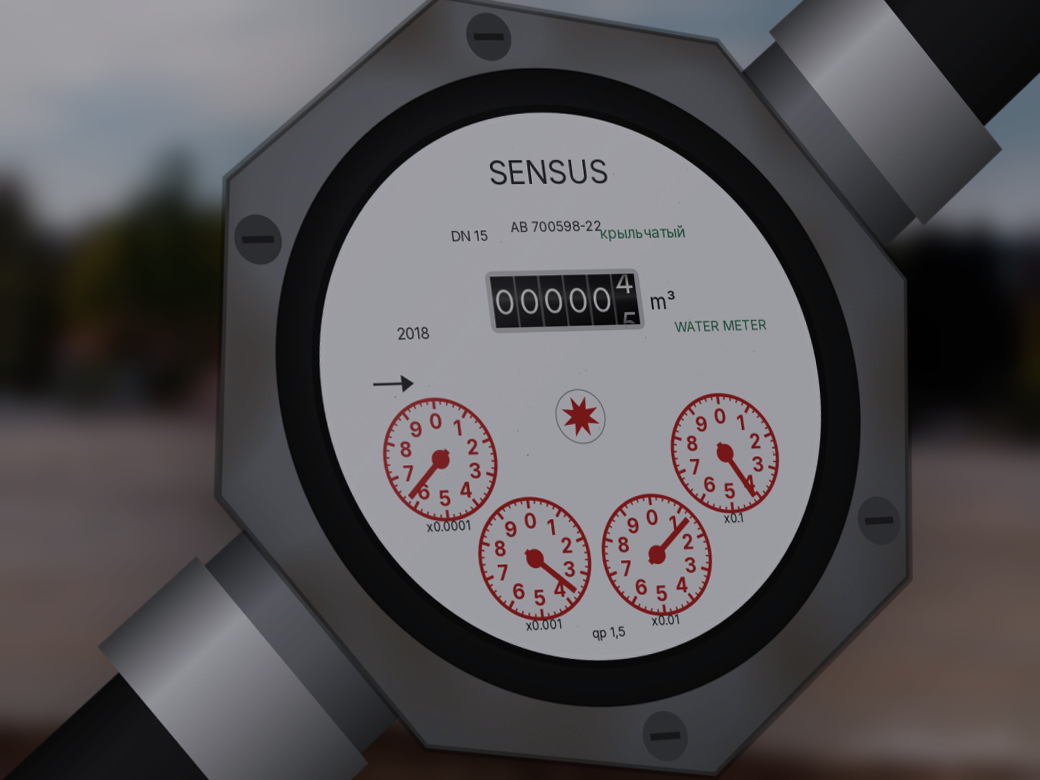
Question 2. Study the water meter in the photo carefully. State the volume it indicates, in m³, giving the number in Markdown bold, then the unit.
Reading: **4.4136** m³
